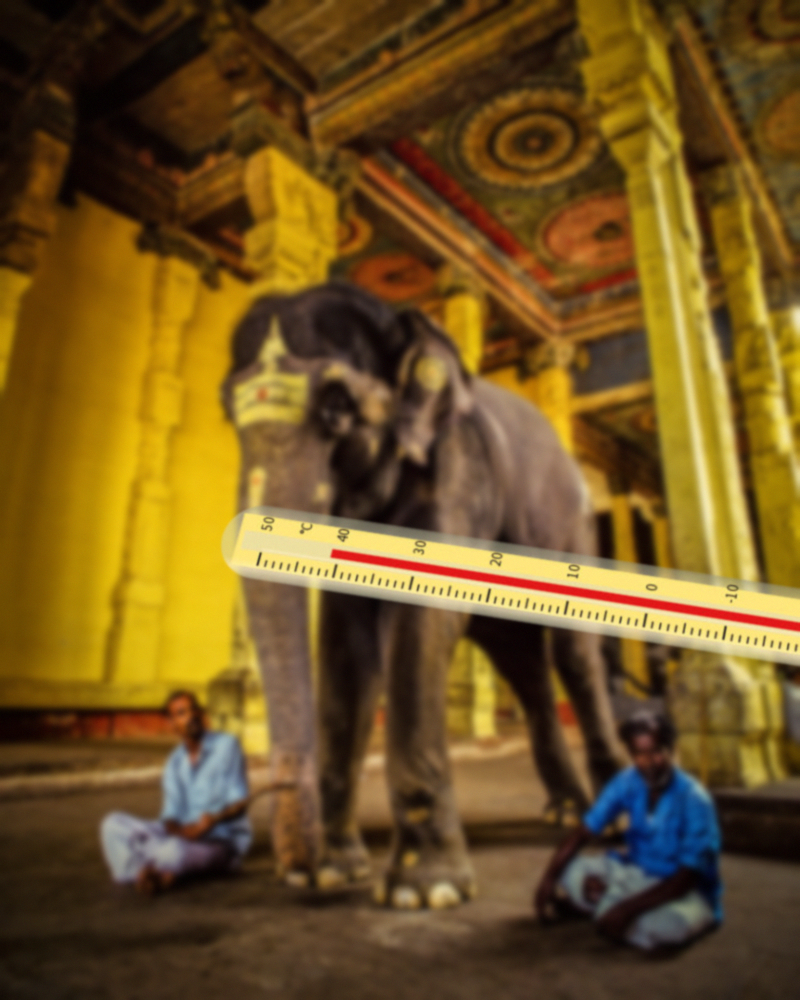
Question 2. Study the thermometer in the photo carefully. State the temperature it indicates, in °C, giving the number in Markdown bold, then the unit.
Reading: **41** °C
